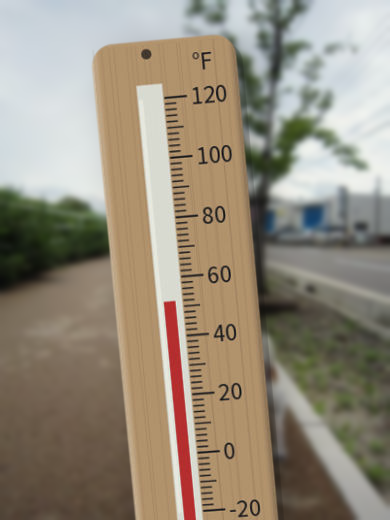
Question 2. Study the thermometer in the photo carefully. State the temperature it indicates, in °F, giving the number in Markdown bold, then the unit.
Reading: **52** °F
